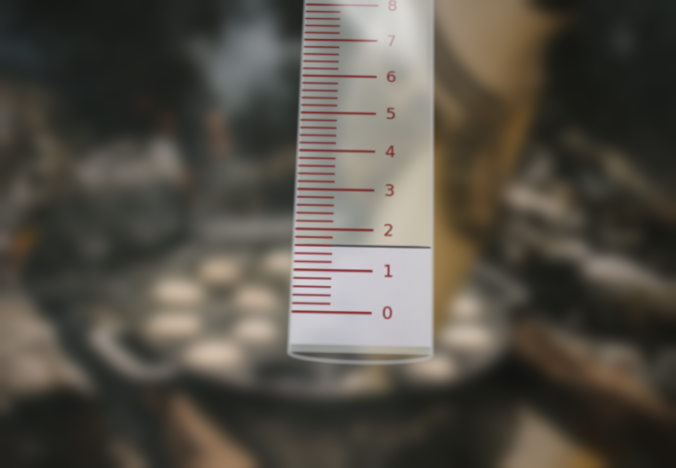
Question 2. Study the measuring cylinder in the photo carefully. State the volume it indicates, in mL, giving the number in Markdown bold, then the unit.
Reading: **1.6** mL
